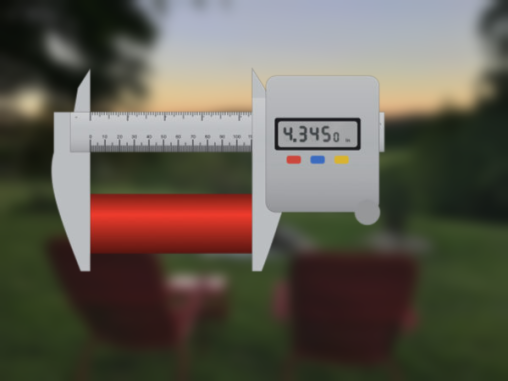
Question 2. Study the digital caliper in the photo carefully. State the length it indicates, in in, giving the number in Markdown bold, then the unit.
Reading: **4.3450** in
